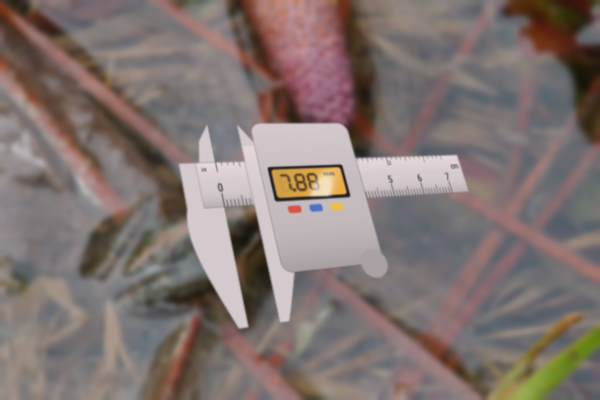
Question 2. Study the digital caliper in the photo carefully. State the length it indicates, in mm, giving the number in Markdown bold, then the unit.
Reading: **7.88** mm
